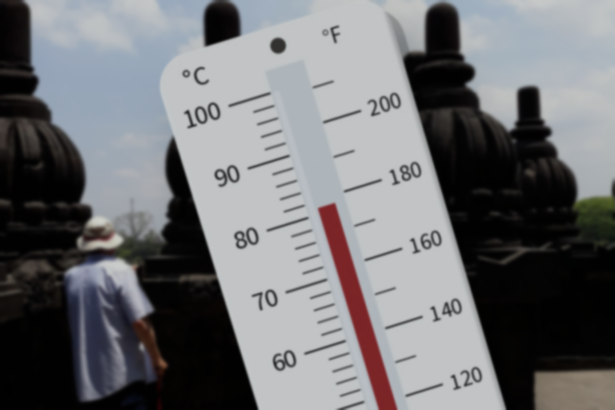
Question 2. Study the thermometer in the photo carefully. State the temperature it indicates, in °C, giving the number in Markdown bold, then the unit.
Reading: **81** °C
